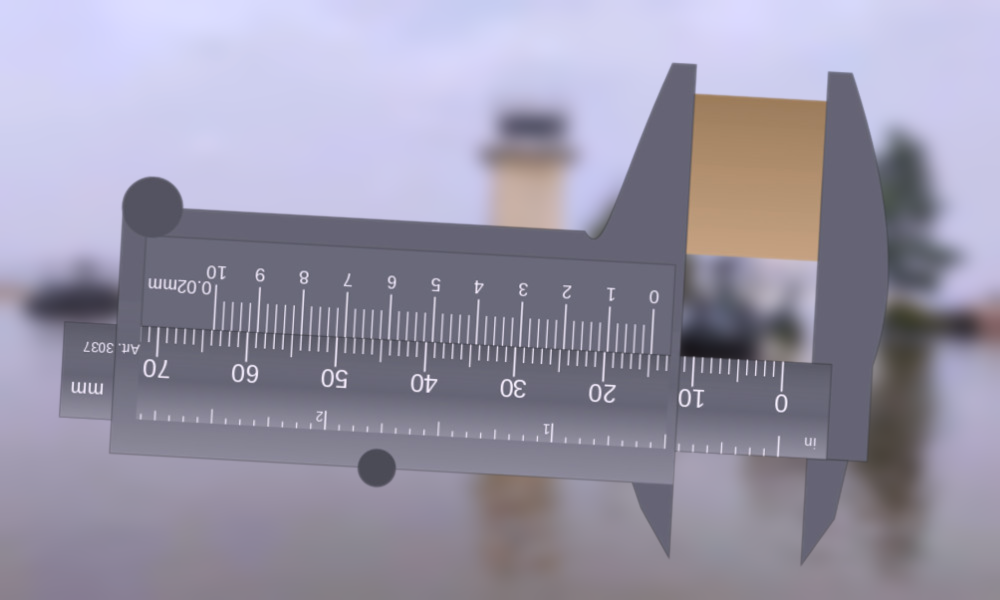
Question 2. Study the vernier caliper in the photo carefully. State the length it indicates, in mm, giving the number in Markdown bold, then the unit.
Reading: **14.8** mm
